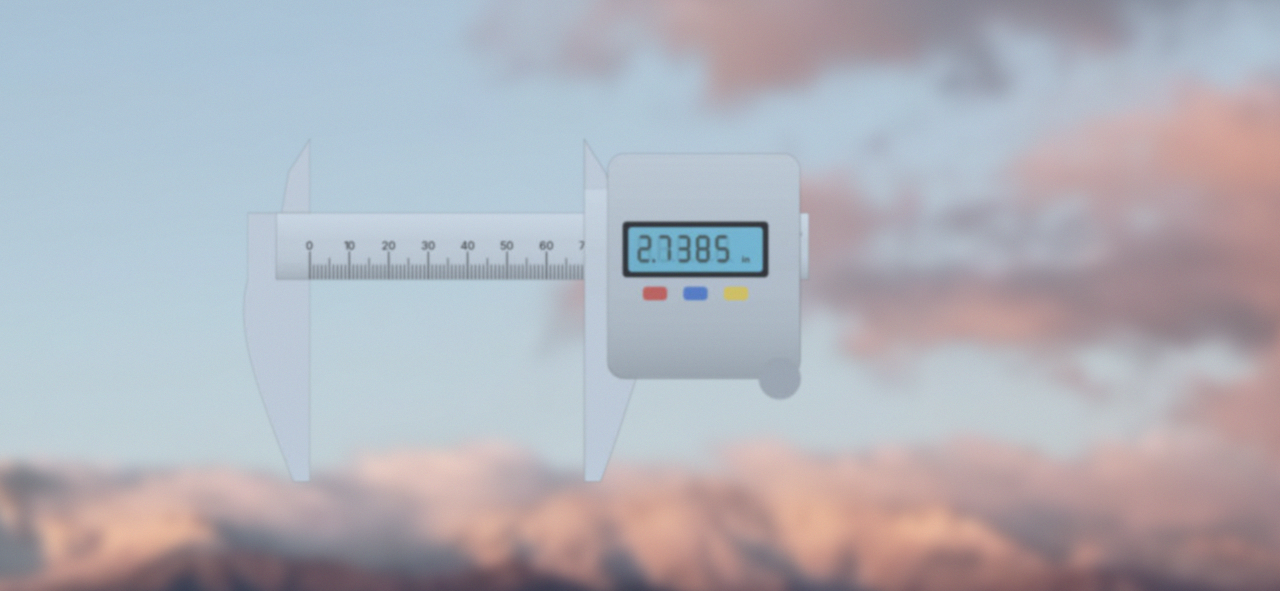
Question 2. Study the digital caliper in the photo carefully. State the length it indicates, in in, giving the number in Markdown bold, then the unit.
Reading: **2.7385** in
